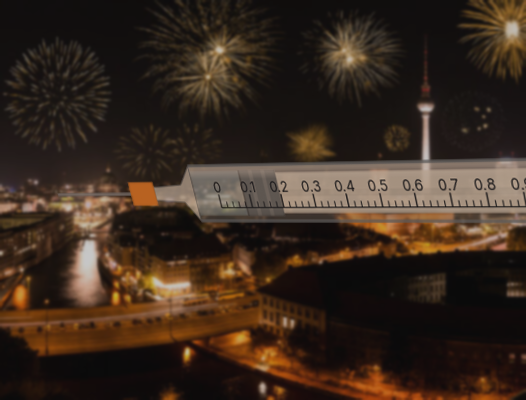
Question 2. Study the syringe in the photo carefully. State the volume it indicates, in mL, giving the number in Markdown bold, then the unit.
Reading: **0.08** mL
